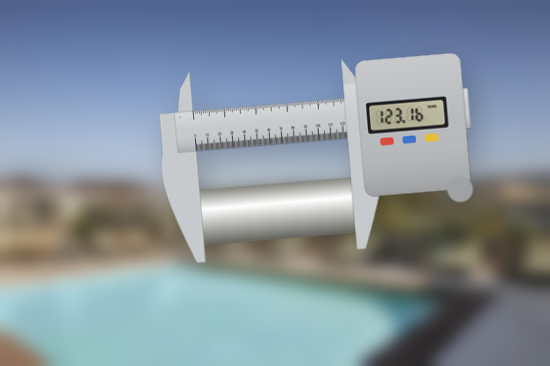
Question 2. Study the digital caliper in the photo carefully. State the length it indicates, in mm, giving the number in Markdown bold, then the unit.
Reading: **123.16** mm
